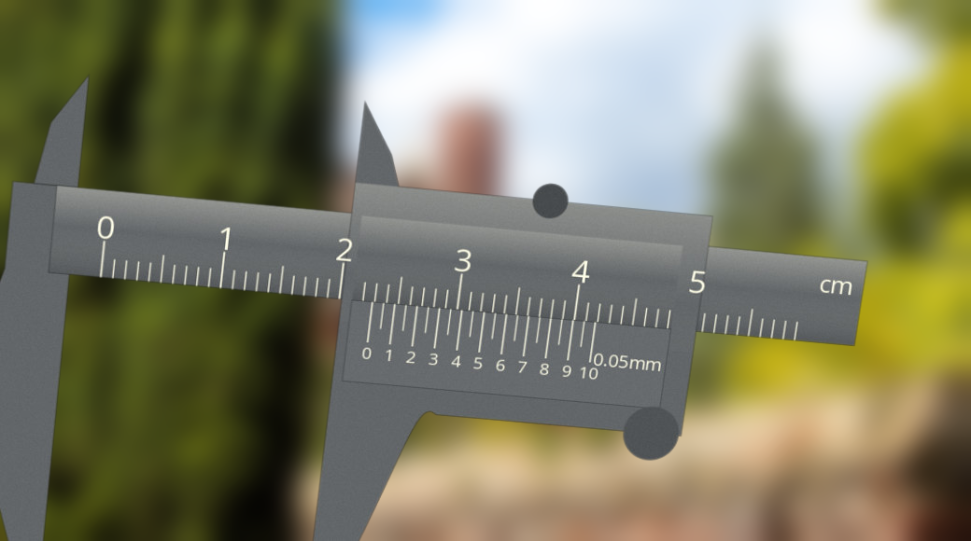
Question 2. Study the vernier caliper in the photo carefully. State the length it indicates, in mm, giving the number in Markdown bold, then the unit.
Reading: **22.8** mm
